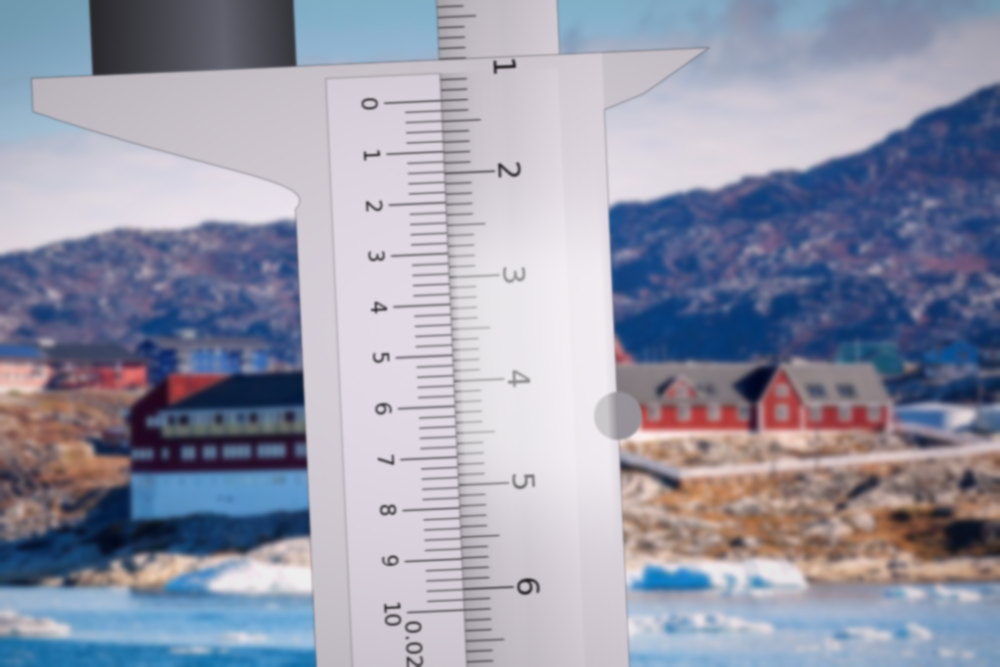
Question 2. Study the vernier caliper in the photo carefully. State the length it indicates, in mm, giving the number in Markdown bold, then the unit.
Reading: **13.0** mm
